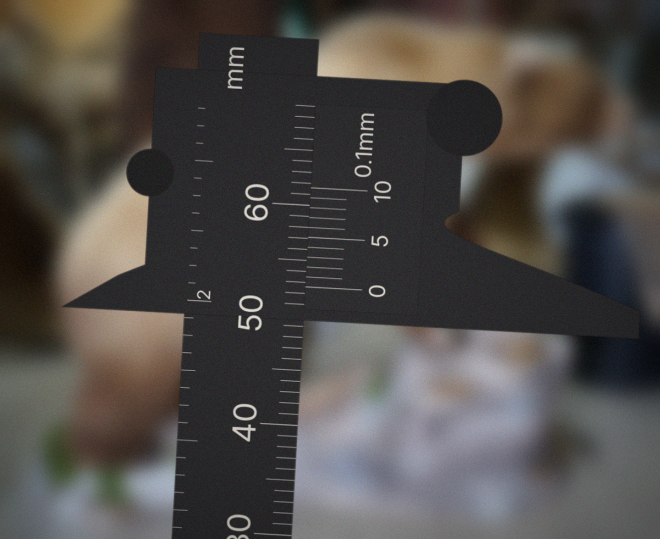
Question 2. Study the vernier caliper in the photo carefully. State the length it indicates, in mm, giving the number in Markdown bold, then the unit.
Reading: **52.6** mm
